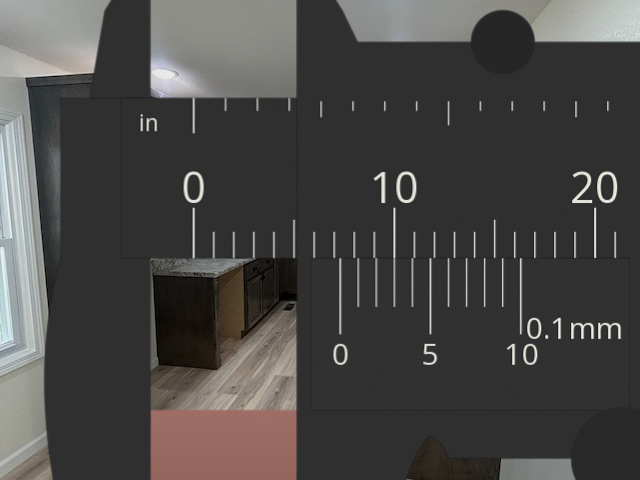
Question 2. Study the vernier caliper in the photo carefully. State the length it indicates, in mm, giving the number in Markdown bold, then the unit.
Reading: **7.3** mm
